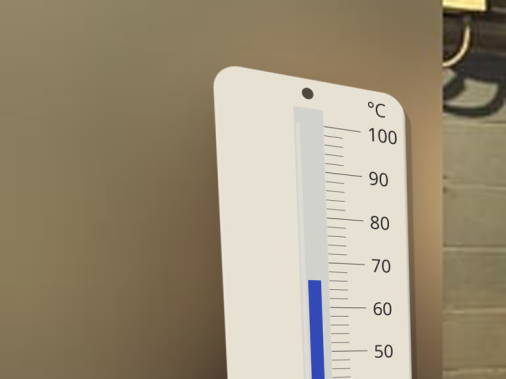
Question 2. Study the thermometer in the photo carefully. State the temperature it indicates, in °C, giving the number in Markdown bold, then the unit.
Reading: **66** °C
